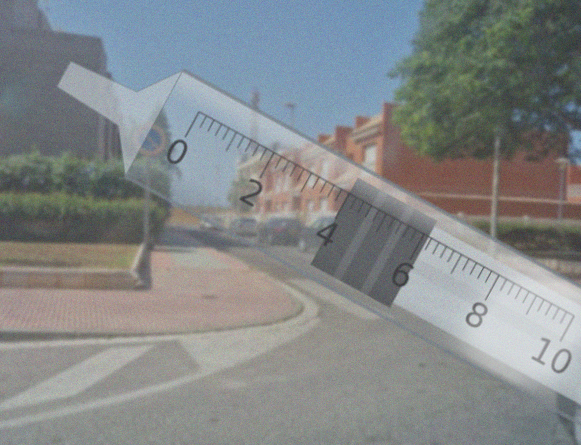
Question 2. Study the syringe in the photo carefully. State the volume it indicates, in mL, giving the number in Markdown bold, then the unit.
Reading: **4** mL
